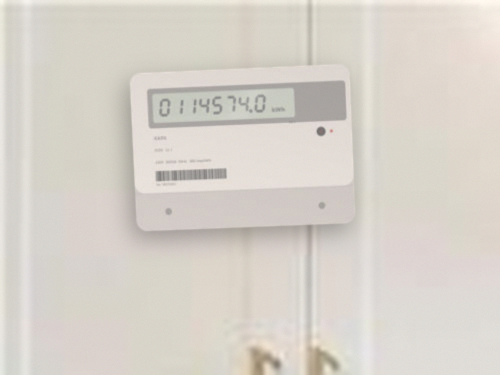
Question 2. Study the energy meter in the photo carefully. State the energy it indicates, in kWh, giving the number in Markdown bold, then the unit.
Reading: **114574.0** kWh
